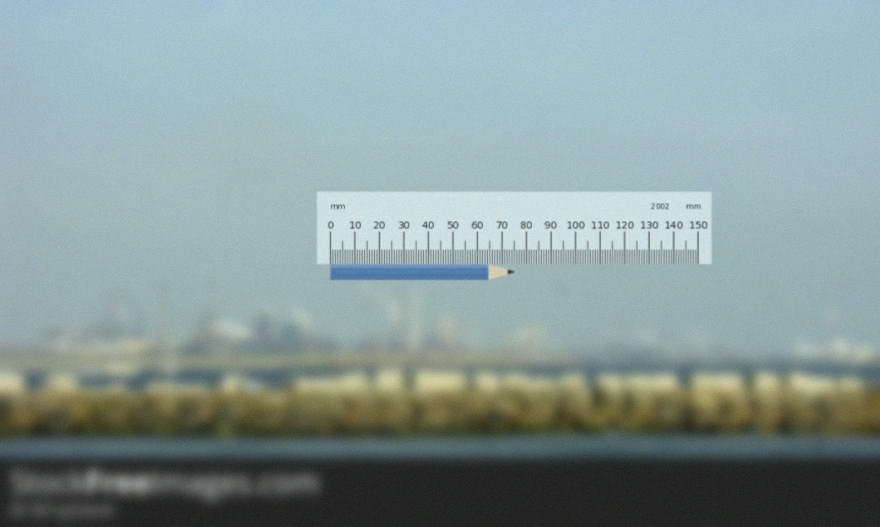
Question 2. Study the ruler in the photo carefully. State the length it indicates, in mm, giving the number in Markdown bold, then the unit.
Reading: **75** mm
